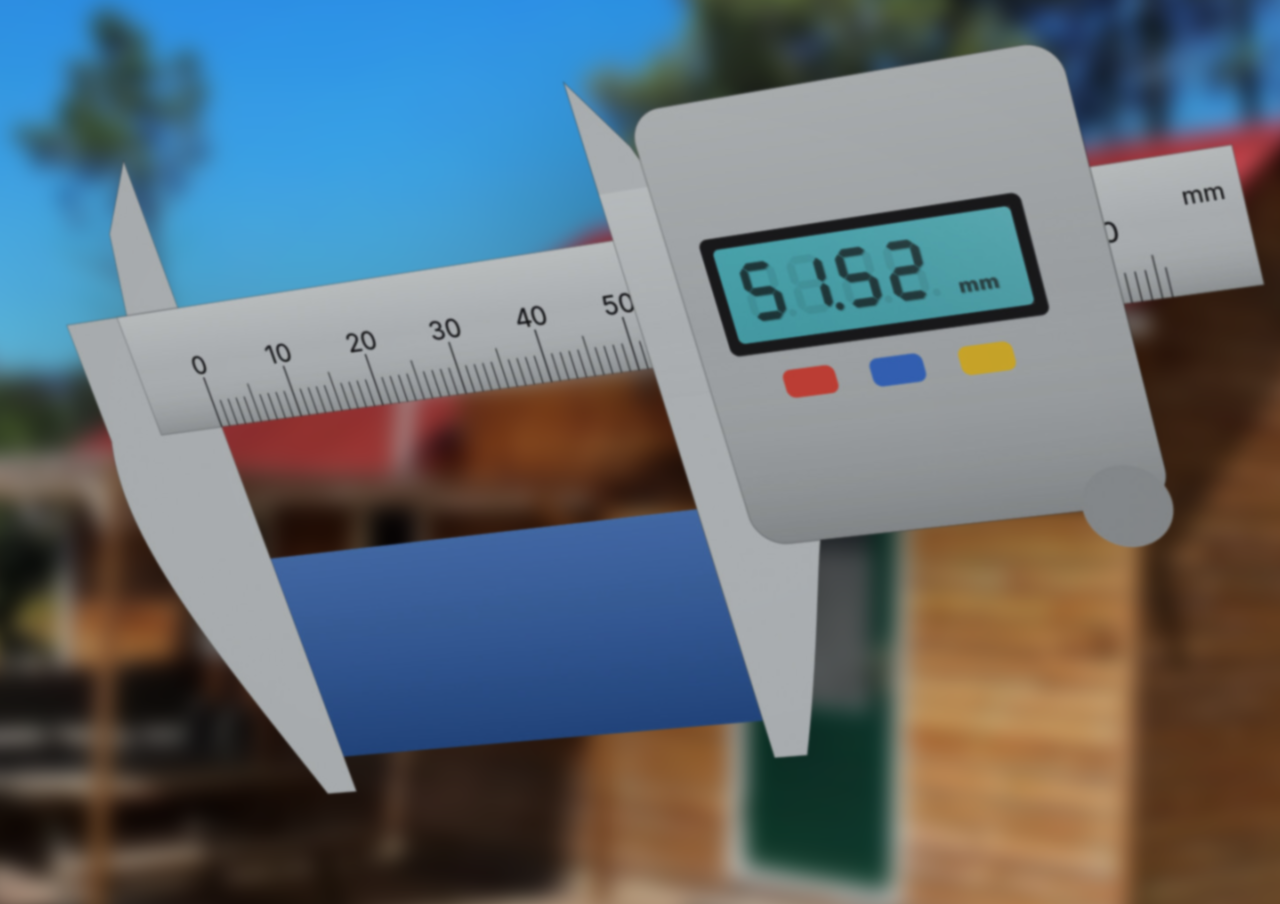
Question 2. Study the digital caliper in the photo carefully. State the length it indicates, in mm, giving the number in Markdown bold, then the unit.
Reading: **51.52** mm
